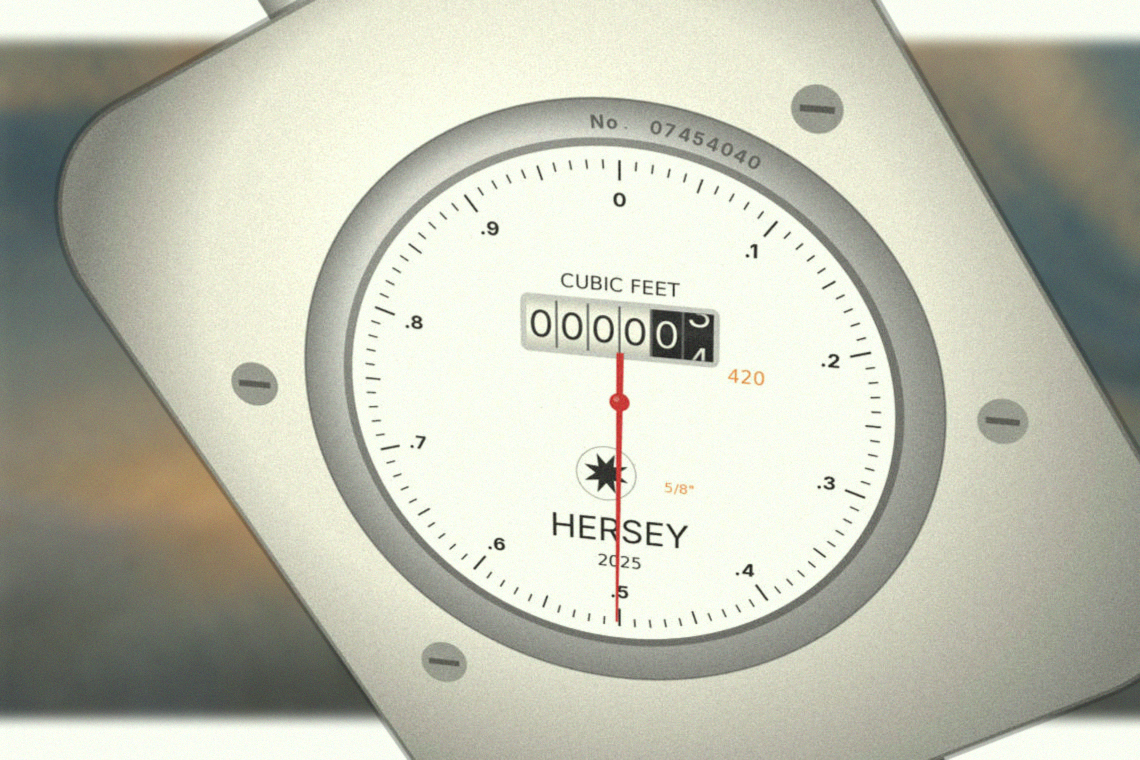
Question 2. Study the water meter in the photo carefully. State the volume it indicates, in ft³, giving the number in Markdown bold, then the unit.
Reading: **3.50** ft³
